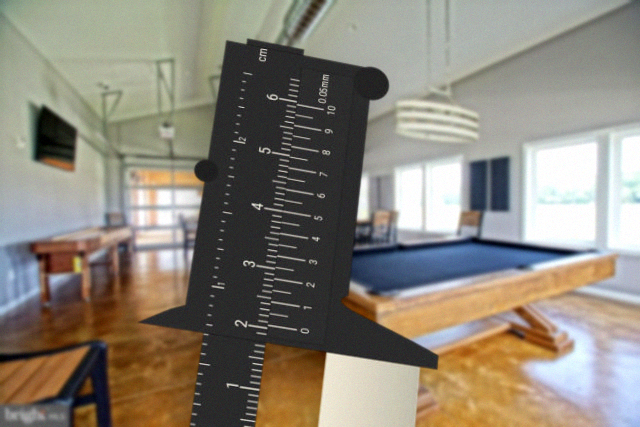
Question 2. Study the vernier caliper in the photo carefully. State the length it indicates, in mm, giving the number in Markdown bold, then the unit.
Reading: **20.5** mm
